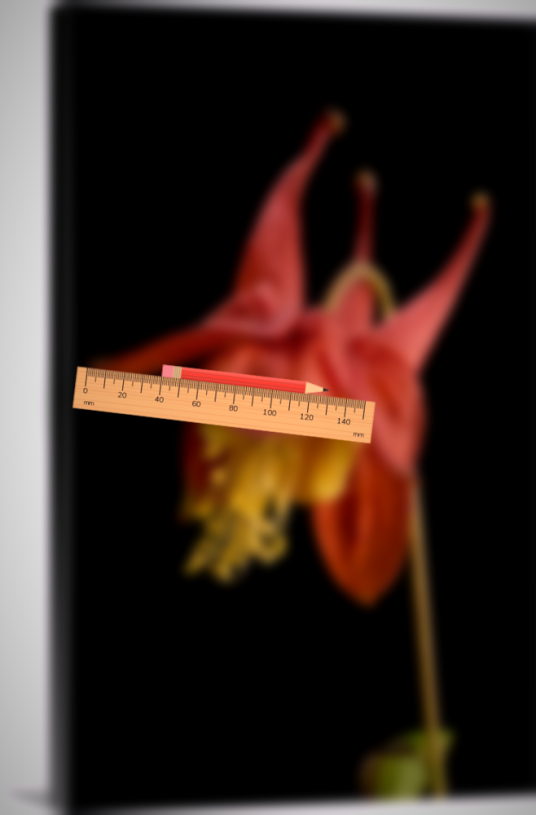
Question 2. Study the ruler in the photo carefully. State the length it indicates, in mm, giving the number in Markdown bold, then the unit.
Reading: **90** mm
